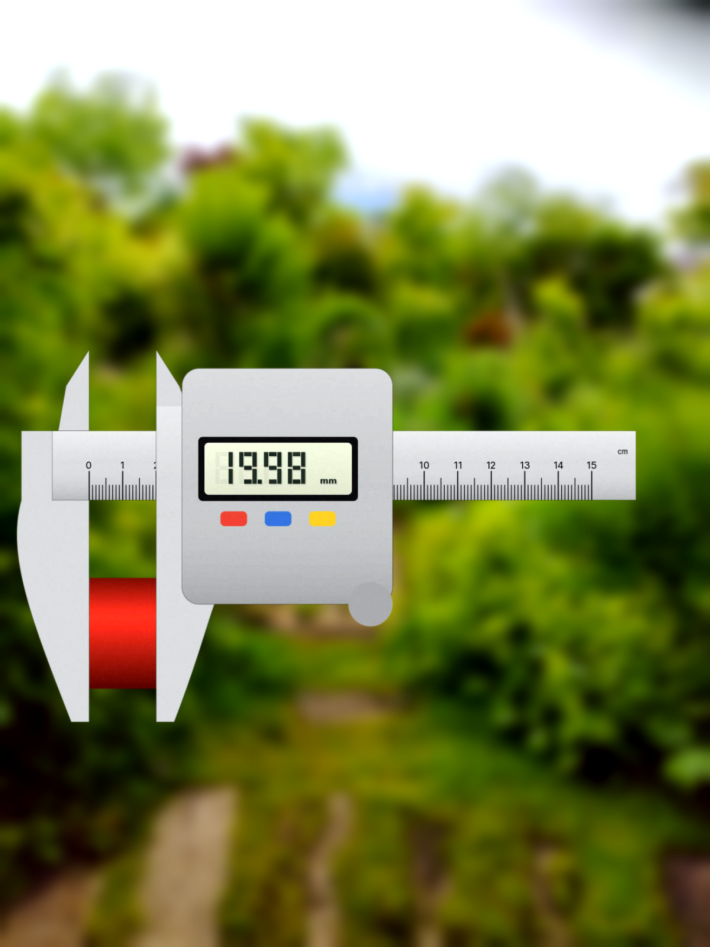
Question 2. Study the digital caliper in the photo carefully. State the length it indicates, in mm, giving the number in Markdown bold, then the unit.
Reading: **19.98** mm
